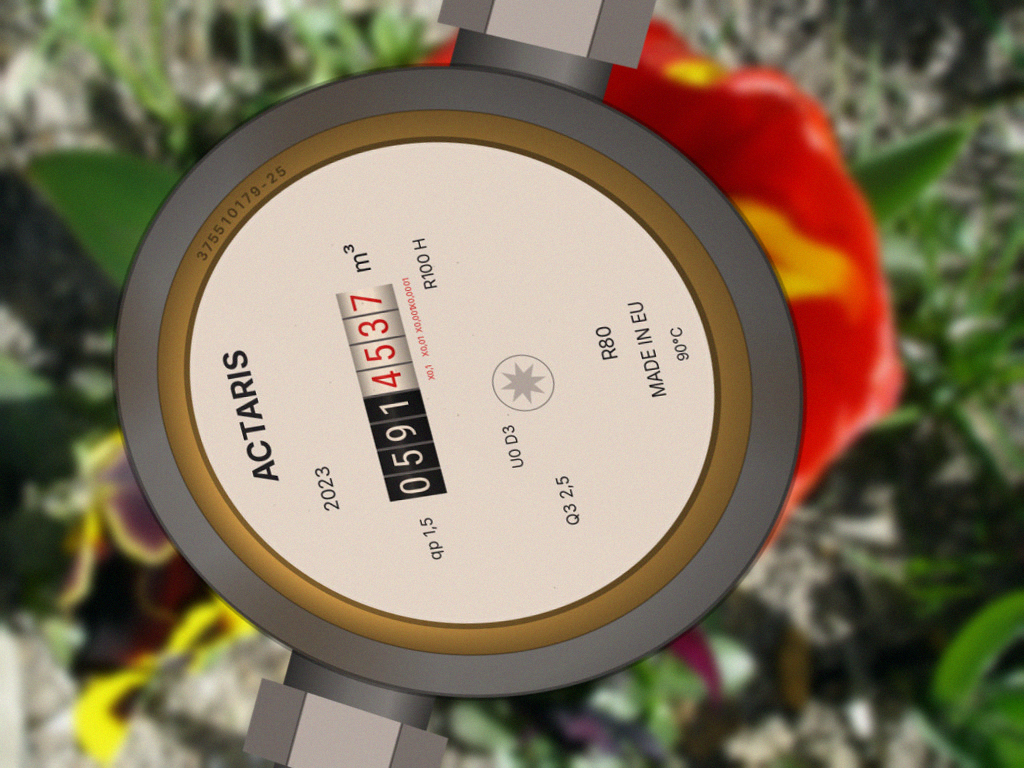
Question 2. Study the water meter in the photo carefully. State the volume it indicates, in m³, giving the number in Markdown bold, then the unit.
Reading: **591.4537** m³
